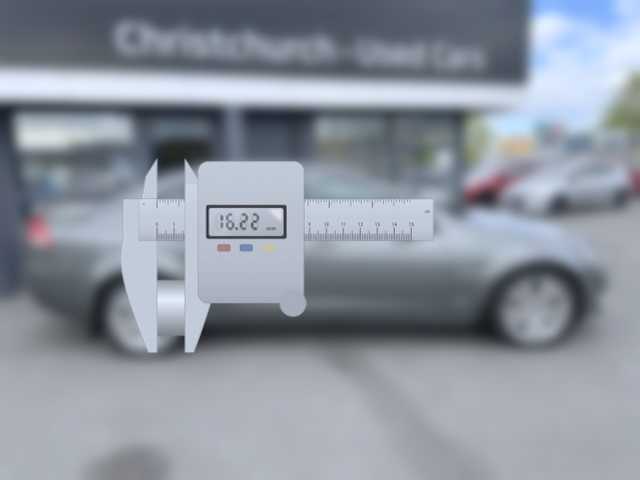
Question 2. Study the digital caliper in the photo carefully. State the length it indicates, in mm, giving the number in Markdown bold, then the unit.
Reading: **16.22** mm
